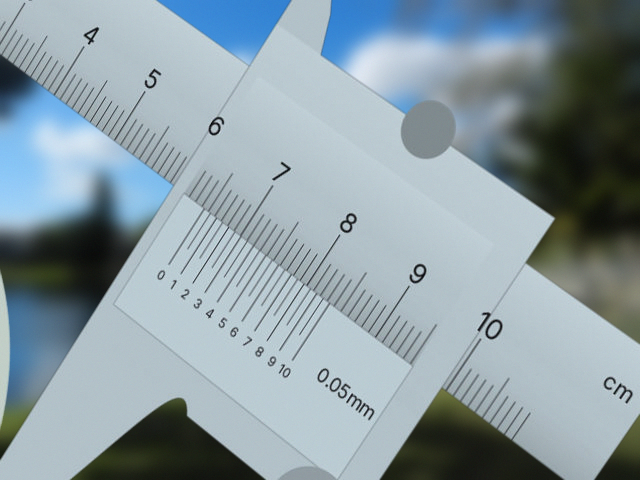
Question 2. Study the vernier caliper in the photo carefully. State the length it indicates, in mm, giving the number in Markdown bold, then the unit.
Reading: **64.4** mm
